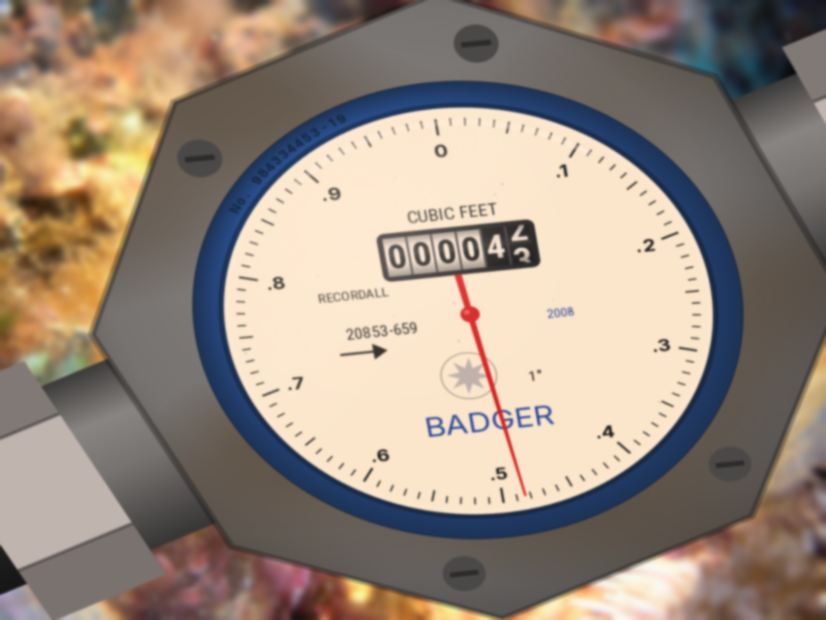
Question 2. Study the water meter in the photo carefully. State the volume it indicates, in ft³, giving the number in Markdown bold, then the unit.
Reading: **42.48** ft³
